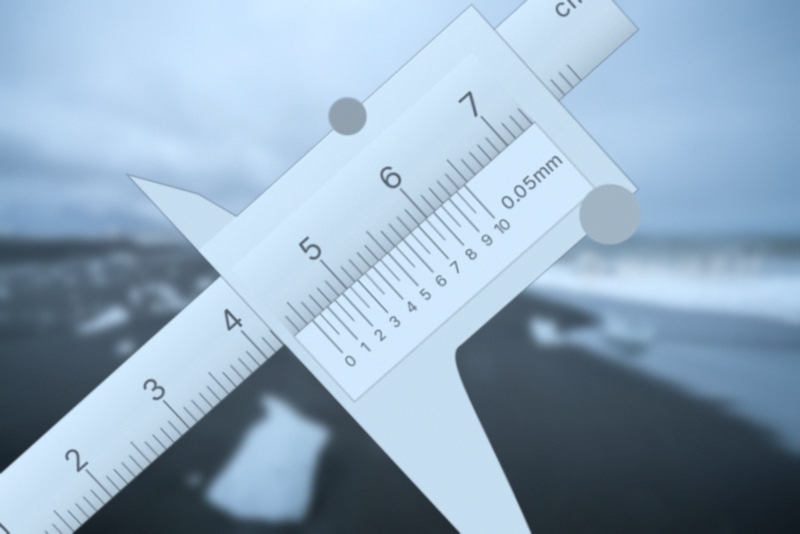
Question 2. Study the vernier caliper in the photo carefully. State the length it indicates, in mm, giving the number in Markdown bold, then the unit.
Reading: **45.6** mm
